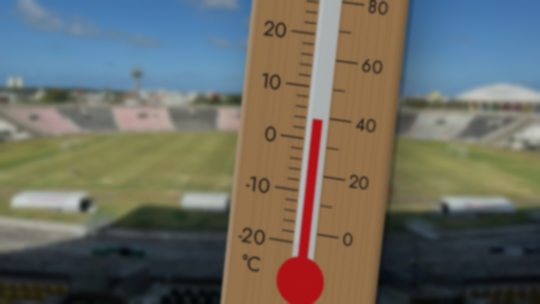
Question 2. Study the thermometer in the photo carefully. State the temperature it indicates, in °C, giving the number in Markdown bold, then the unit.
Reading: **4** °C
